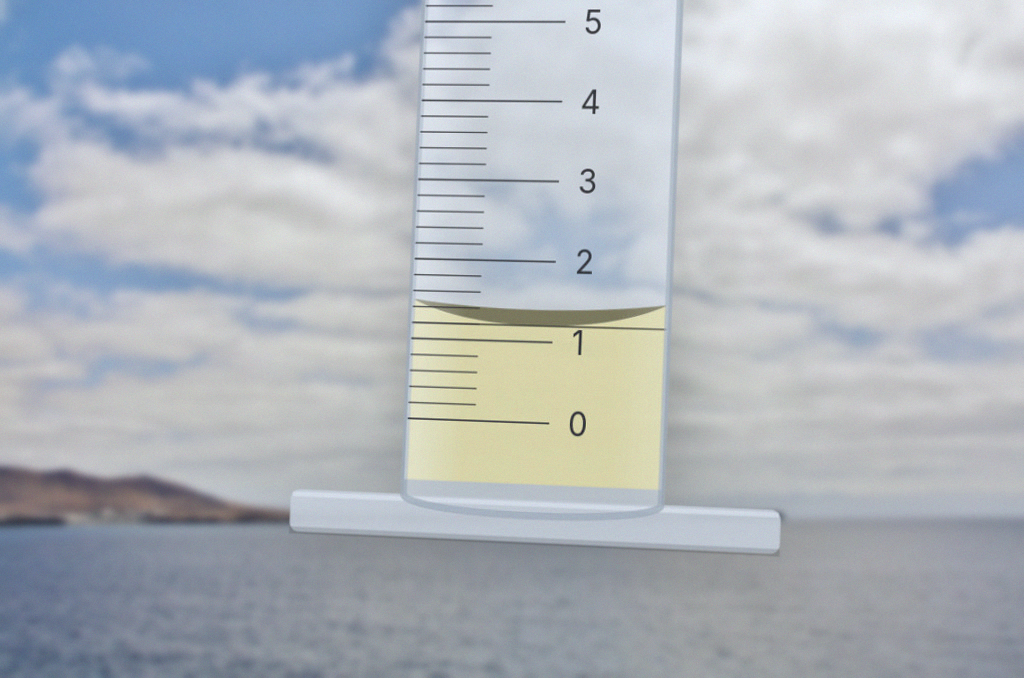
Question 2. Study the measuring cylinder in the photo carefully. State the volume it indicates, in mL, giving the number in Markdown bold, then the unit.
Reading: **1.2** mL
